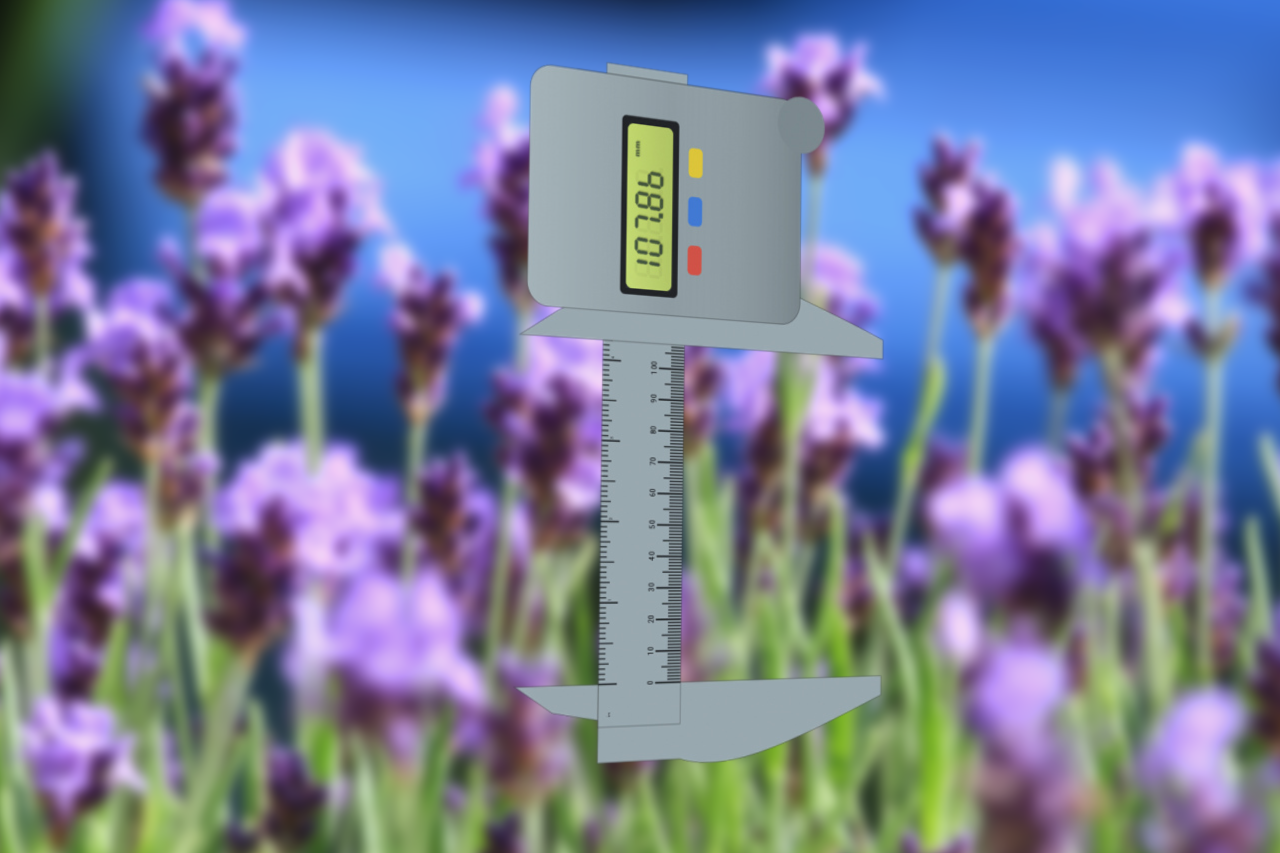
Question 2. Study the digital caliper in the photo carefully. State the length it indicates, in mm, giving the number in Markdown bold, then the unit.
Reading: **107.86** mm
